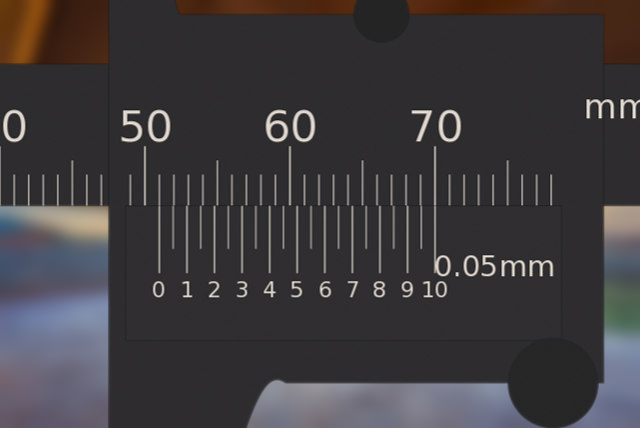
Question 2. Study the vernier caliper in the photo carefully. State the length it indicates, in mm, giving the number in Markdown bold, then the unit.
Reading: **51.0** mm
